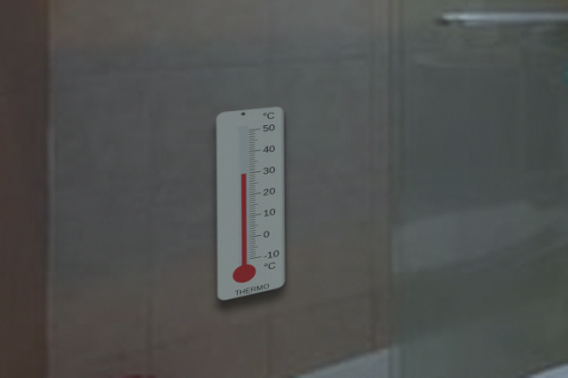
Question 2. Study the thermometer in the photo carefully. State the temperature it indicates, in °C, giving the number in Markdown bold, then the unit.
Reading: **30** °C
